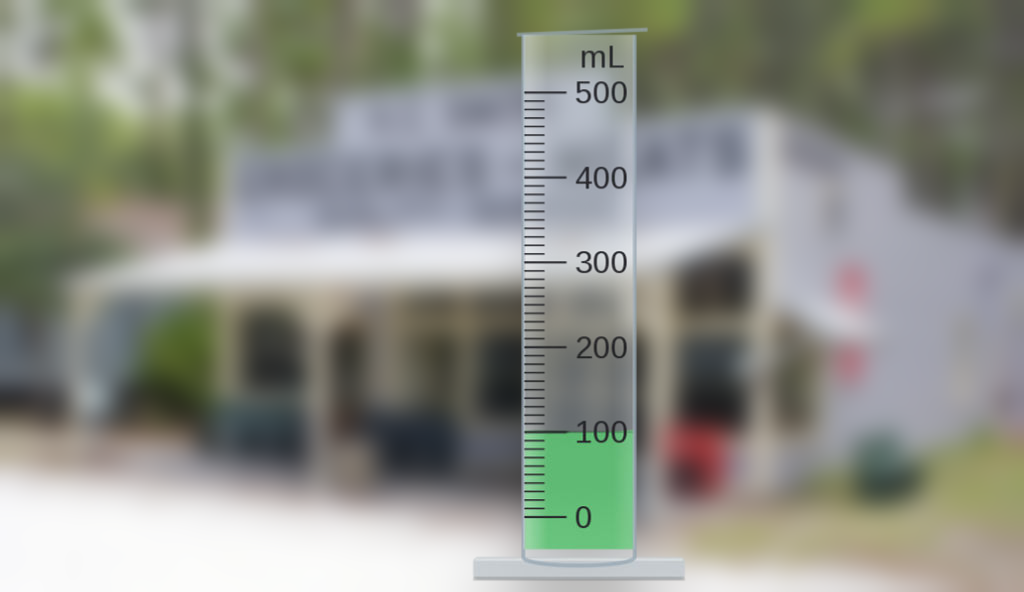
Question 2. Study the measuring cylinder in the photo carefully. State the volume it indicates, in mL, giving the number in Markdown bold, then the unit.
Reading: **100** mL
